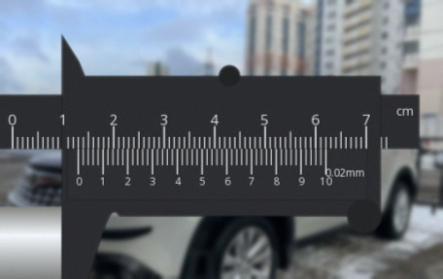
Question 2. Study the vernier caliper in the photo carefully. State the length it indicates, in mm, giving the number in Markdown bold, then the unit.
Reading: **13.0** mm
